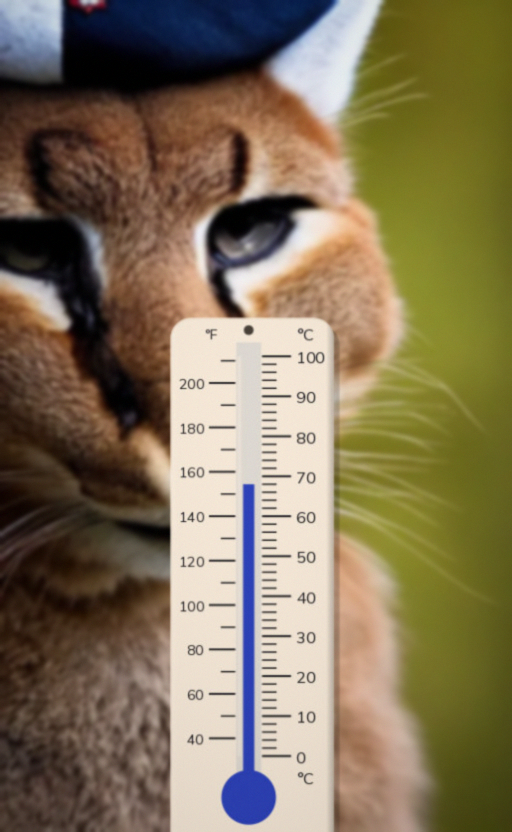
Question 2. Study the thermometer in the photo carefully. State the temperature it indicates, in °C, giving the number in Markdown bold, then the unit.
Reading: **68** °C
